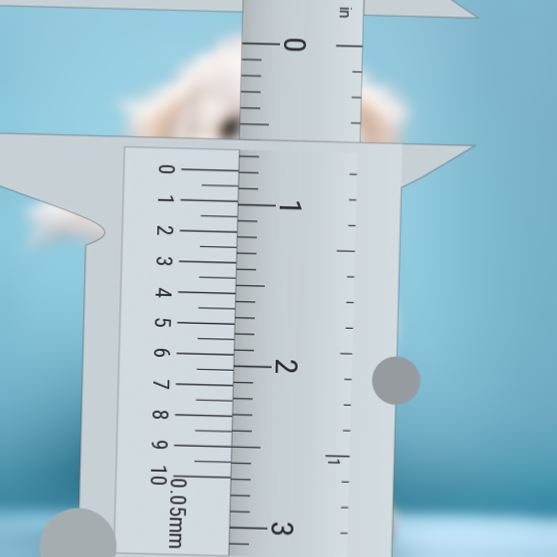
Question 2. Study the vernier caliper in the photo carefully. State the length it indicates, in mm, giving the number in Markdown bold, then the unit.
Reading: **7.9** mm
